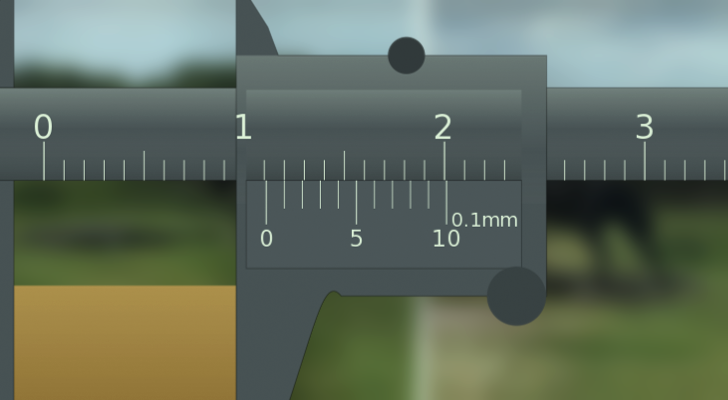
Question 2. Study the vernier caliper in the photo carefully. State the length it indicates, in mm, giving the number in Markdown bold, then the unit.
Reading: **11.1** mm
